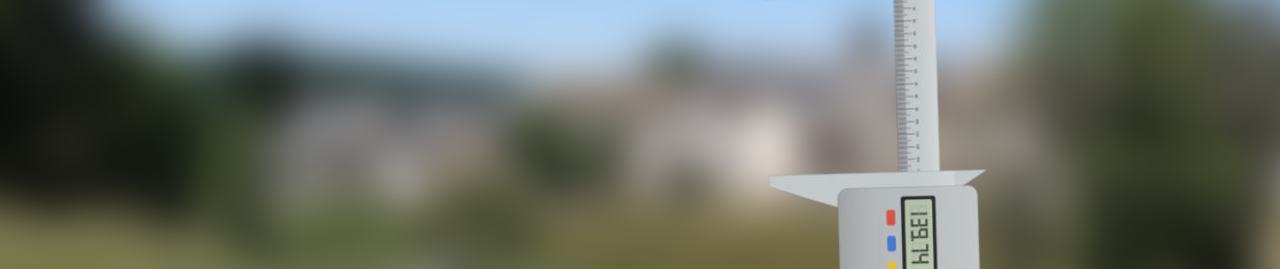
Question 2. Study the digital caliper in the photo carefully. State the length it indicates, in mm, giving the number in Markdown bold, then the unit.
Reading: **139.74** mm
